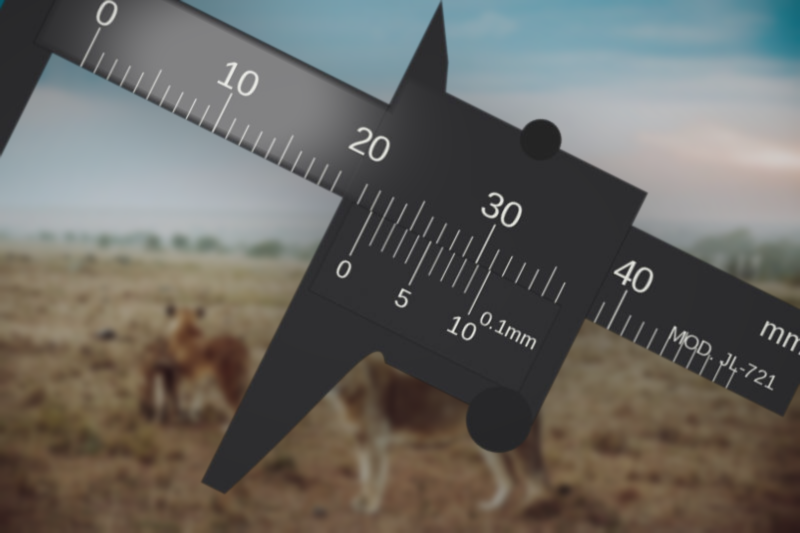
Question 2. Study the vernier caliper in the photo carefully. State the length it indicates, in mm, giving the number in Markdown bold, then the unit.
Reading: **22.1** mm
